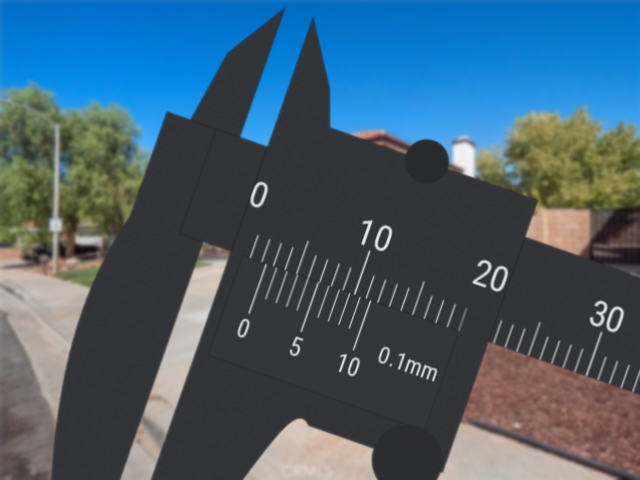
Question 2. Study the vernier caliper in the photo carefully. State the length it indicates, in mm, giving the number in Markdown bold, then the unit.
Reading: **2.4** mm
